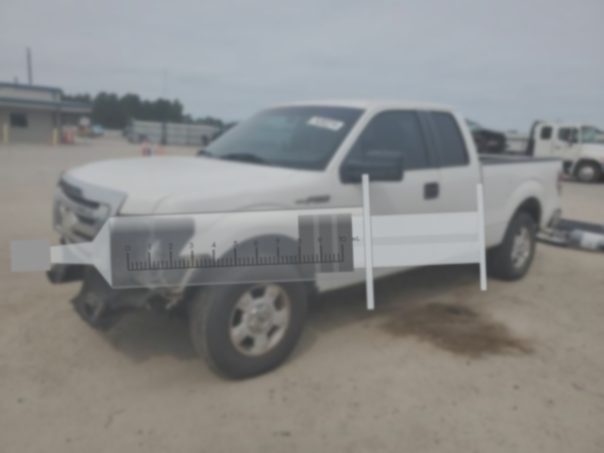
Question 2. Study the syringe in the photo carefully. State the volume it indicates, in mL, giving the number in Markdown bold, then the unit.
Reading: **8** mL
